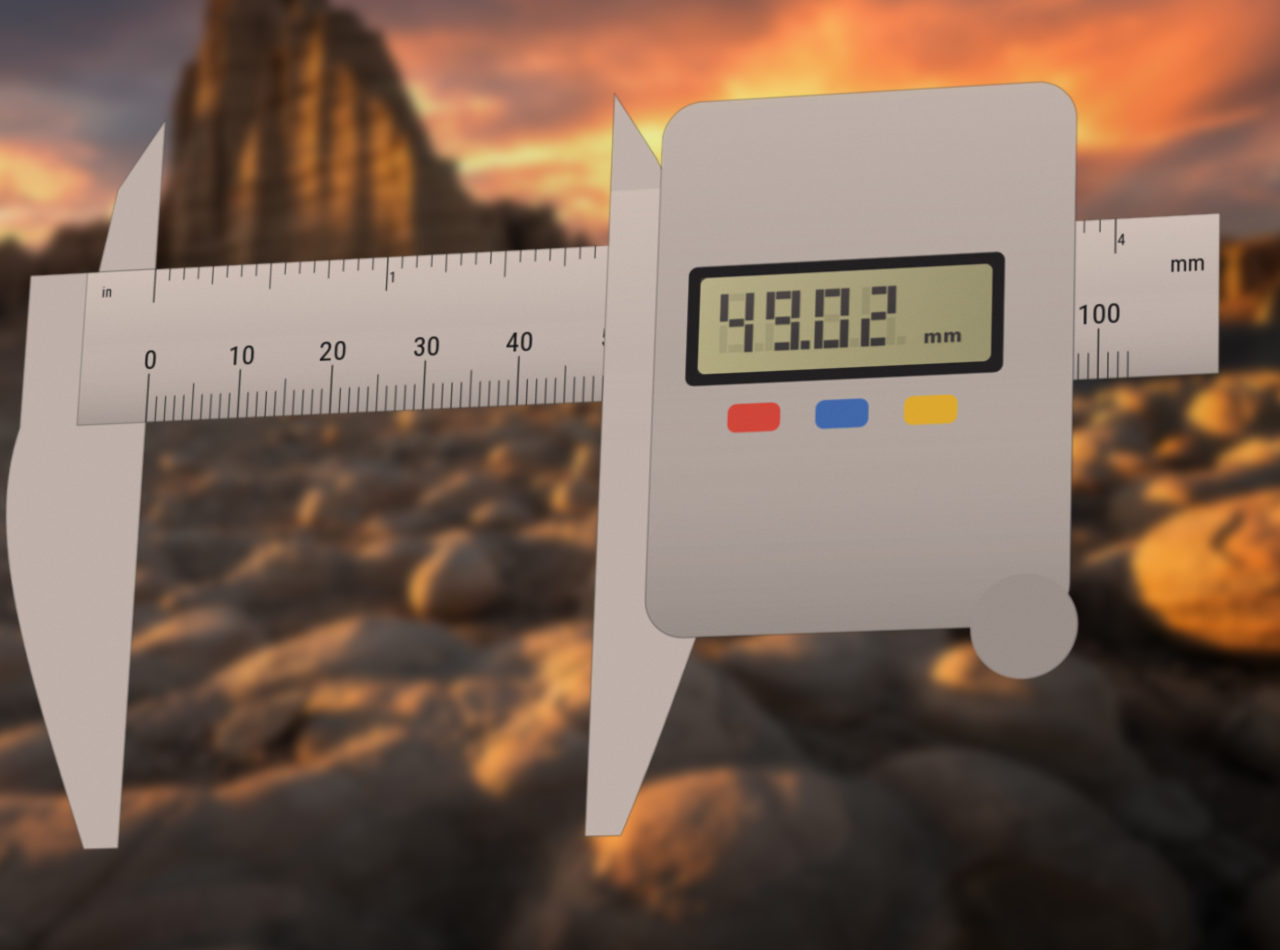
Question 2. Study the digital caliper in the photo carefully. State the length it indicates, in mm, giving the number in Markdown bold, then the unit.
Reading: **49.02** mm
